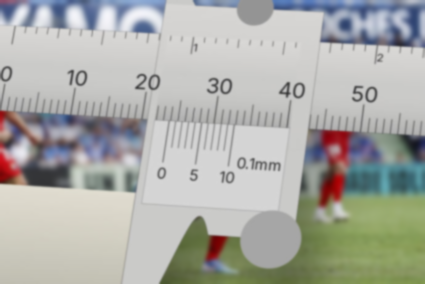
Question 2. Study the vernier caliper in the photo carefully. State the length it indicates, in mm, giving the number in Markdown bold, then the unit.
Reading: **23.8** mm
